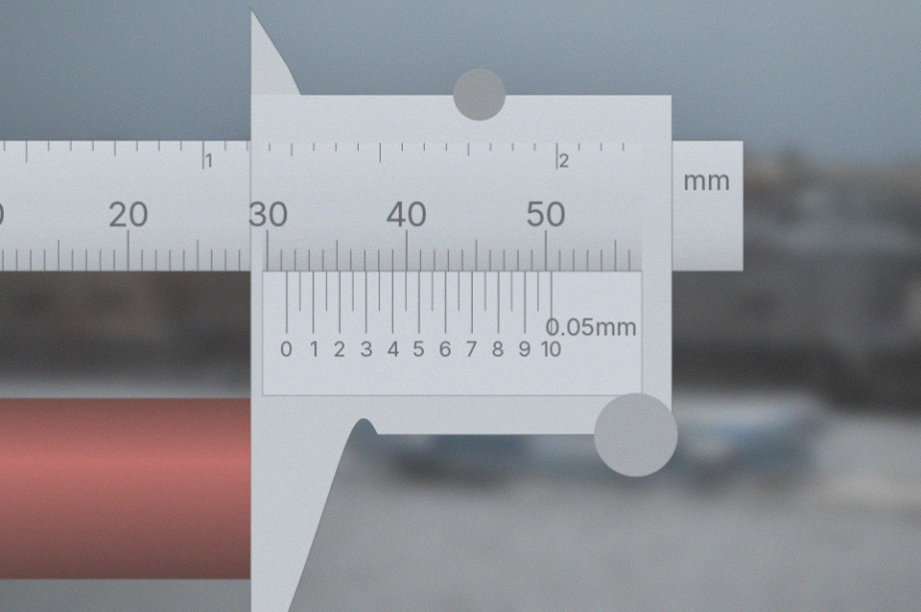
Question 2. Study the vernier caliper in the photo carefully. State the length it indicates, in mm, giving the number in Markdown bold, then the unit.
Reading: **31.4** mm
